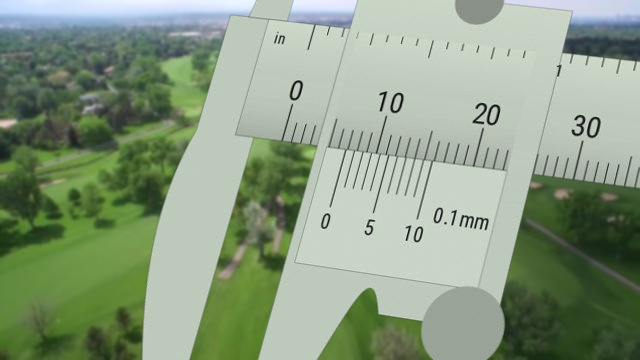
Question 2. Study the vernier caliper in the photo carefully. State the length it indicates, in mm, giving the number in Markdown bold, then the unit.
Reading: **6.8** mm
